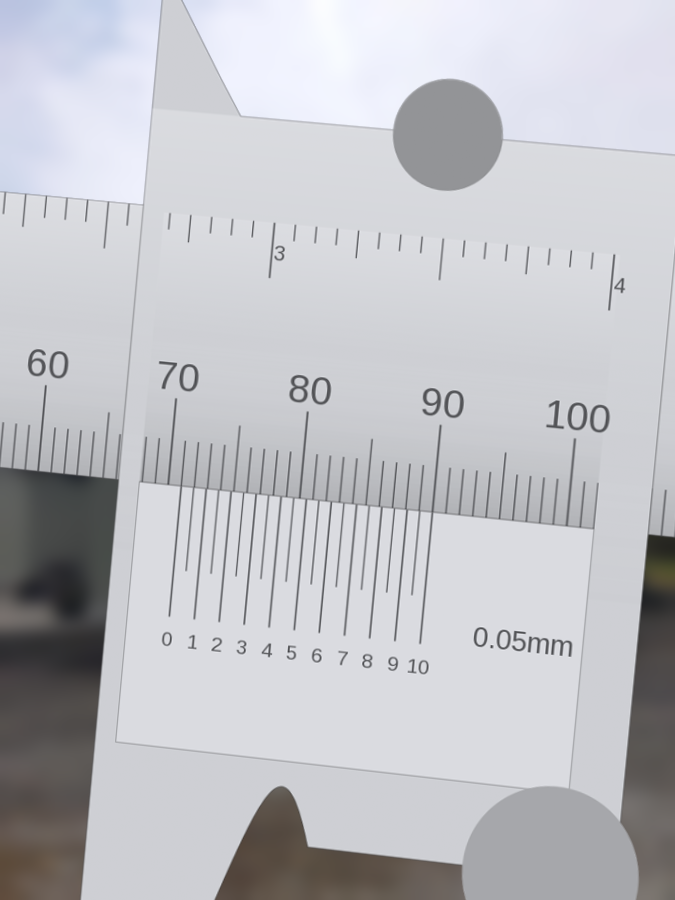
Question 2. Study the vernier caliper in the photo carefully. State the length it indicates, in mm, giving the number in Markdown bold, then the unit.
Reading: **71.0** mm
